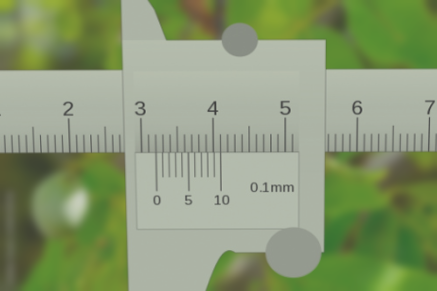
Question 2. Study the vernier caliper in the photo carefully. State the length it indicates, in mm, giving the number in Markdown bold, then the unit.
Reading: **32.0** mm
